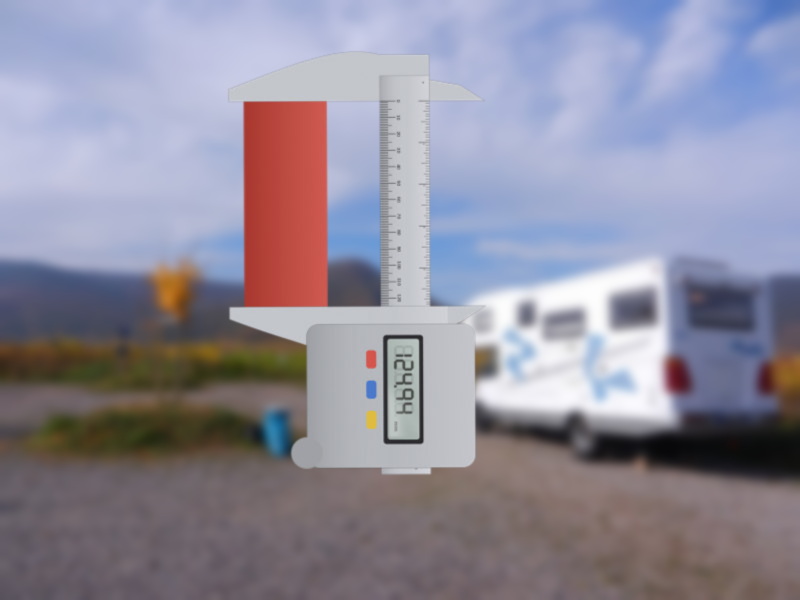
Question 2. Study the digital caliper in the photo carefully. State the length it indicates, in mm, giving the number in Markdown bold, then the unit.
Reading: **124.94** mm
